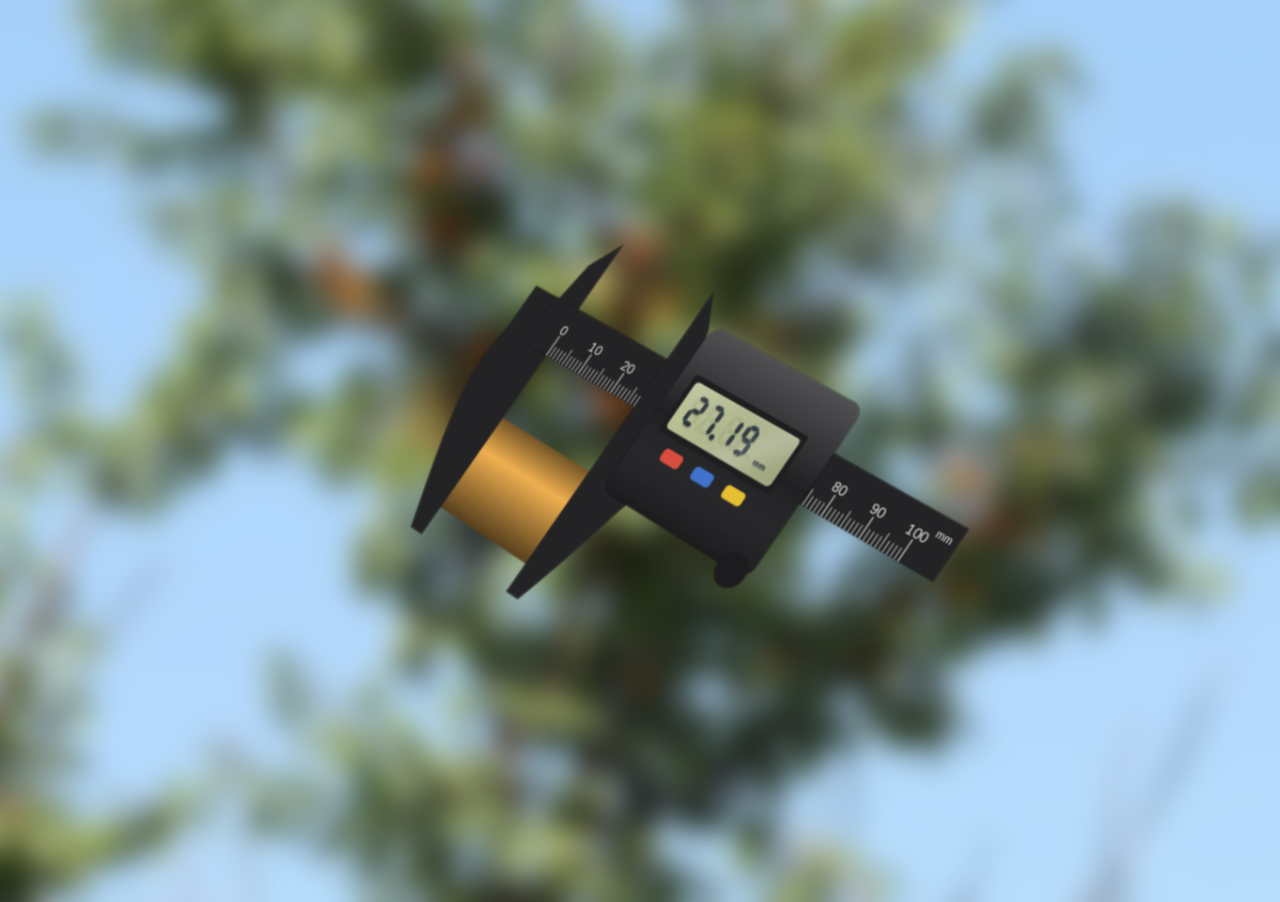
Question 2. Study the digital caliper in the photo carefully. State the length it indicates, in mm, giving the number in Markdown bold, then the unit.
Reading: **27.19** mm
